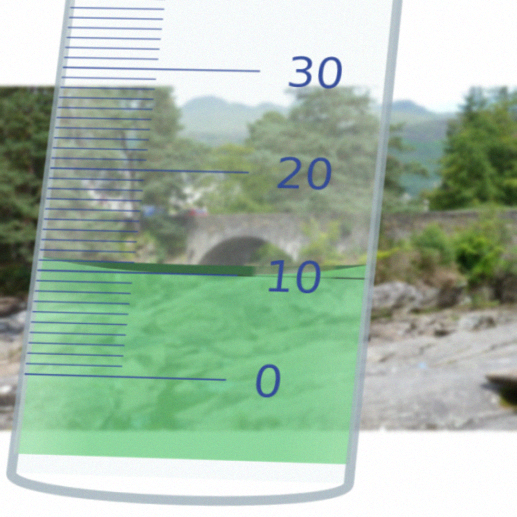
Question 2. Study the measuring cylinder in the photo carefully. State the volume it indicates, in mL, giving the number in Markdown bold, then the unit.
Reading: **10** mL
